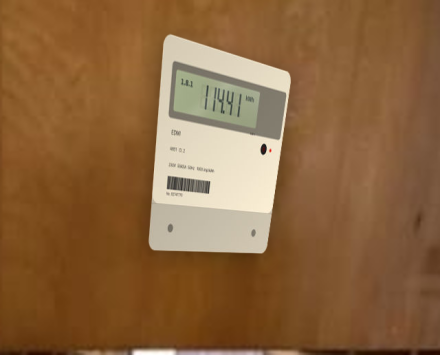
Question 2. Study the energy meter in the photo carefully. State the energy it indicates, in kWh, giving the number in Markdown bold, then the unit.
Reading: **114.41** kWh
